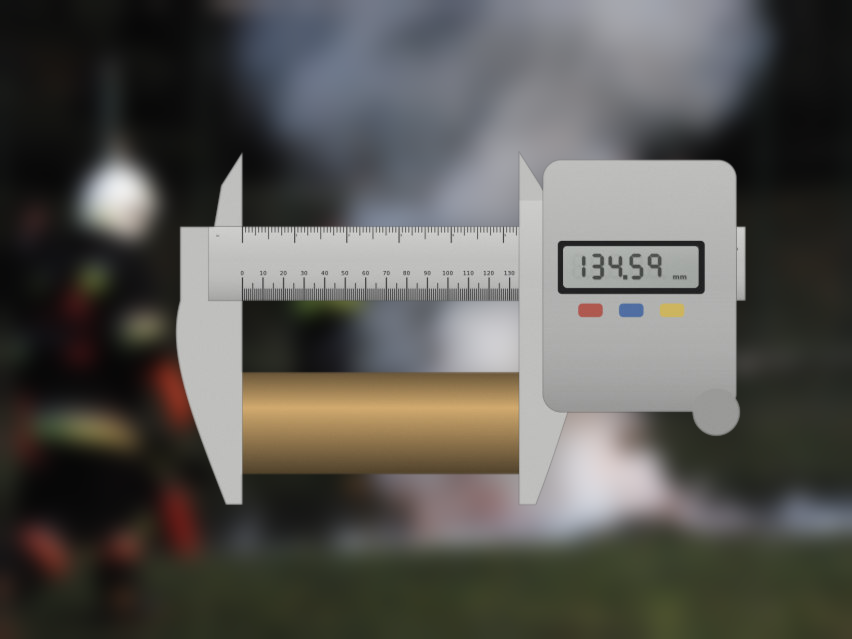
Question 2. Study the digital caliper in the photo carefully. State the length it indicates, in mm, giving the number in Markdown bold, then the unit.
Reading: **134.59** mm
